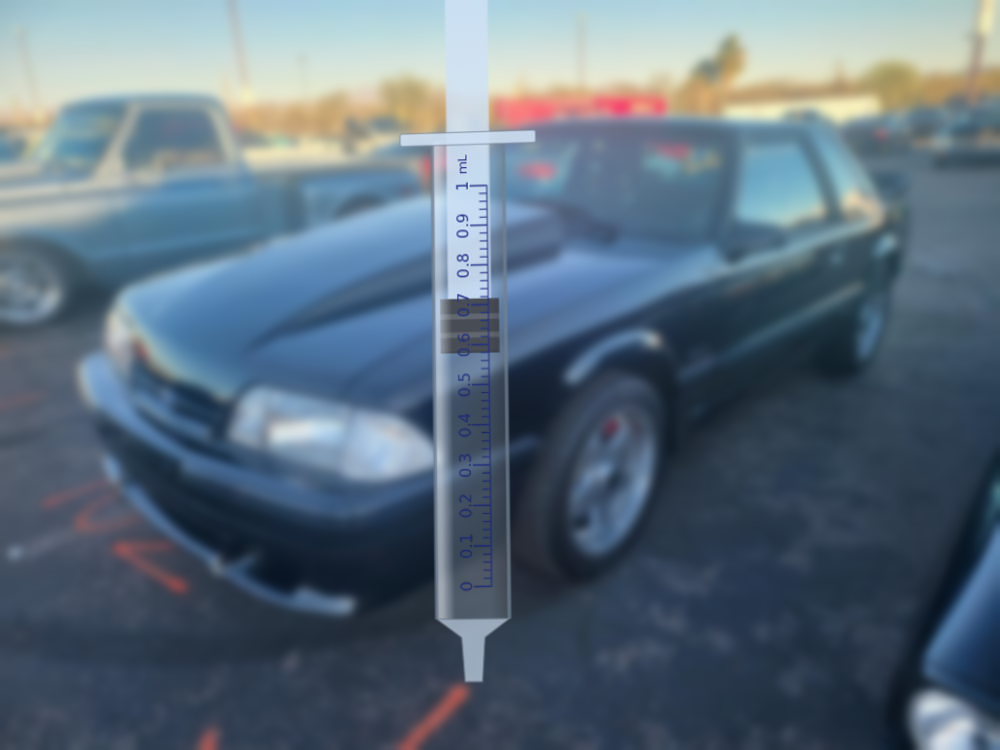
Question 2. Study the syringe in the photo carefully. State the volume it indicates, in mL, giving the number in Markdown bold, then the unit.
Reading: **0.58** mL
